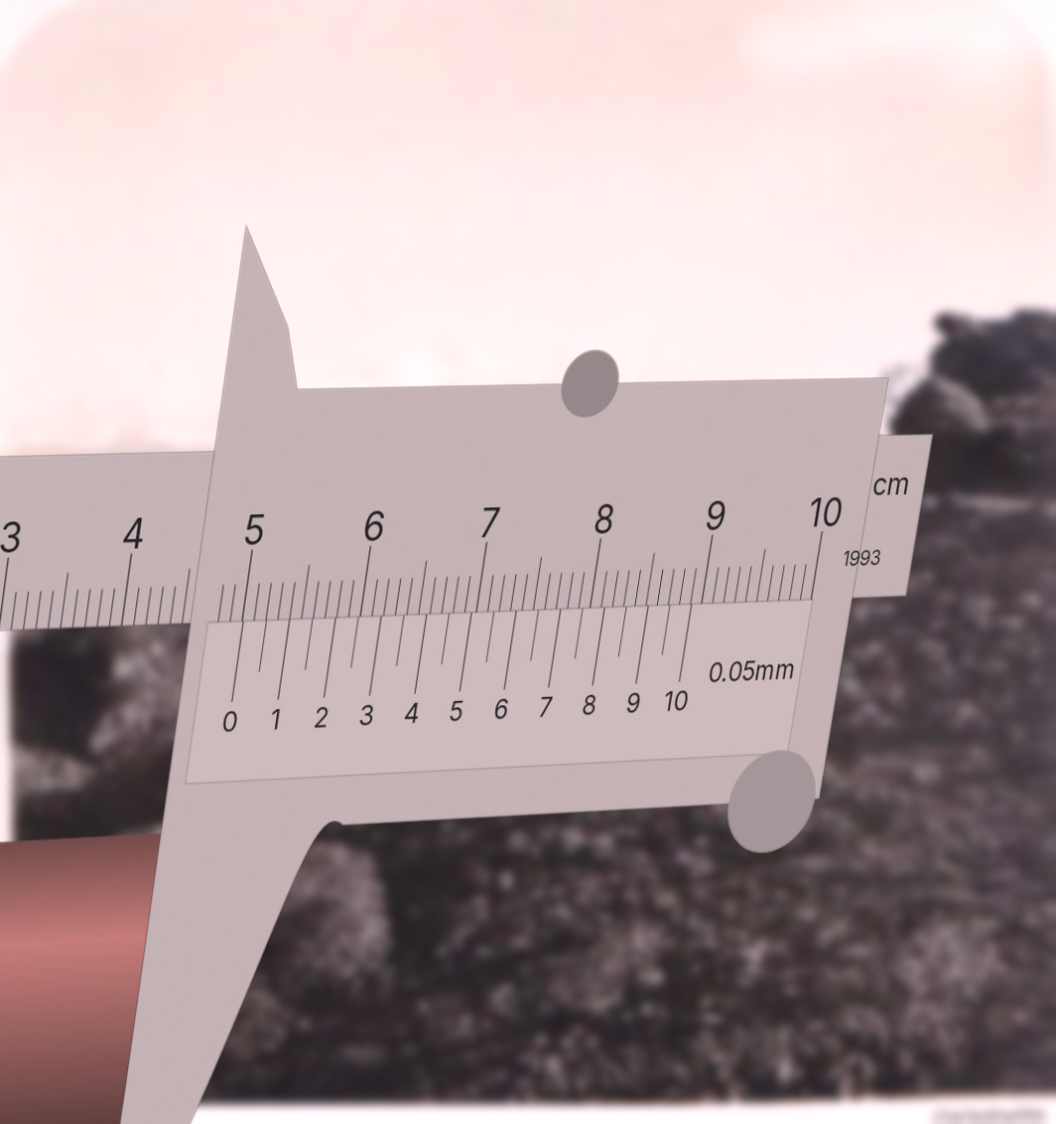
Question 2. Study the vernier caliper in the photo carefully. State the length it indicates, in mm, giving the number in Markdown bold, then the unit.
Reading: **50.1** mm
